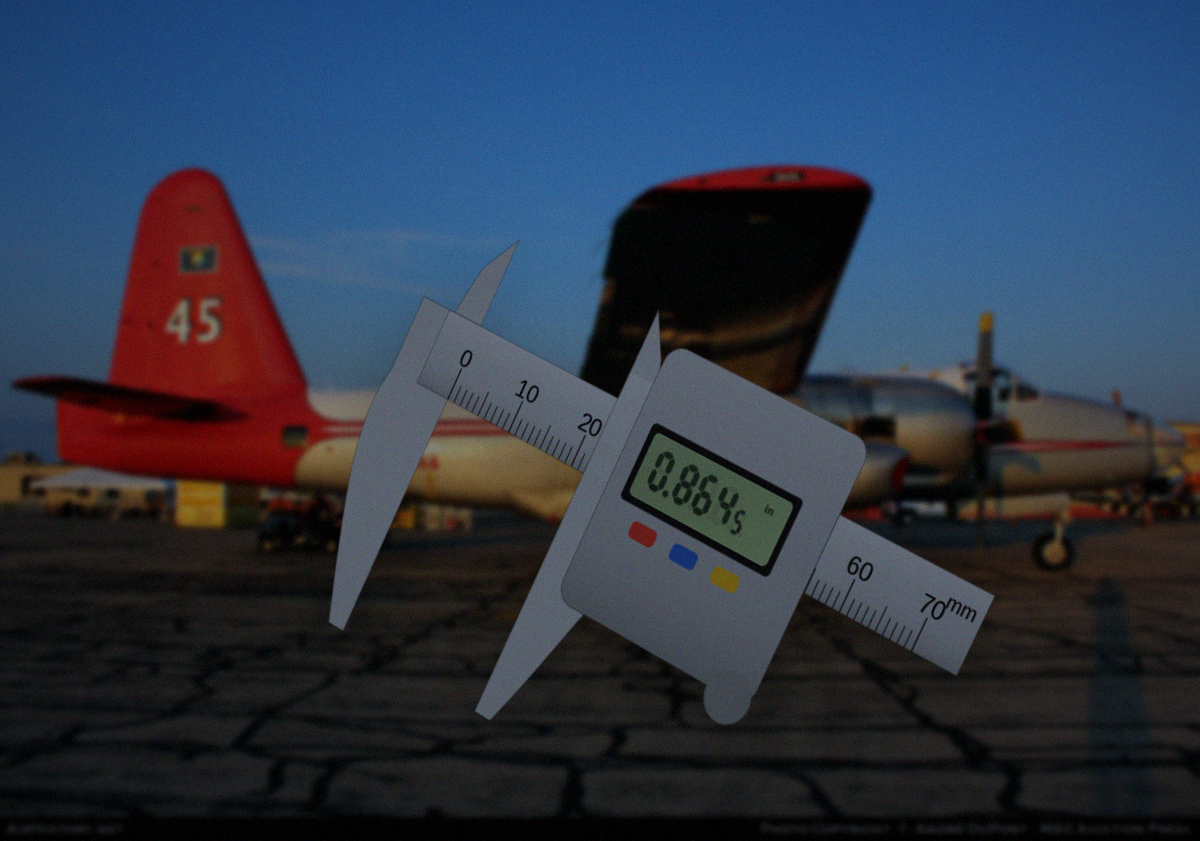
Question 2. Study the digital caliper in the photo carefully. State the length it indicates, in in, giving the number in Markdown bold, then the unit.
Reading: **0.8645** in
